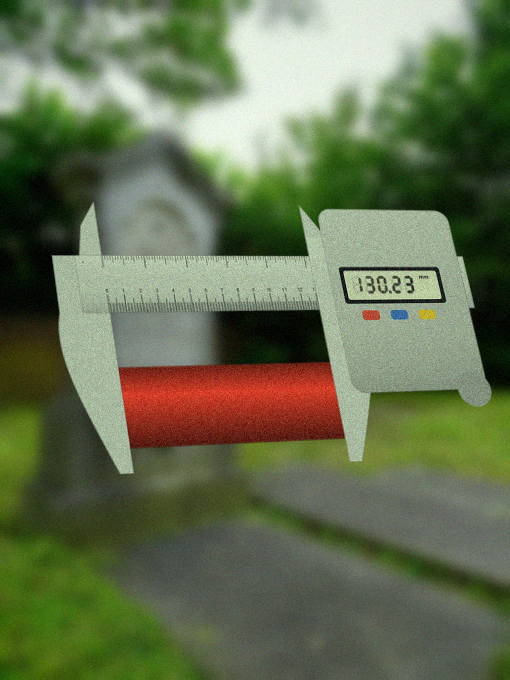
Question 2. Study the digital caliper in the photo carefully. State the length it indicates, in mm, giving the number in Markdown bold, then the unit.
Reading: **130.23** mm
